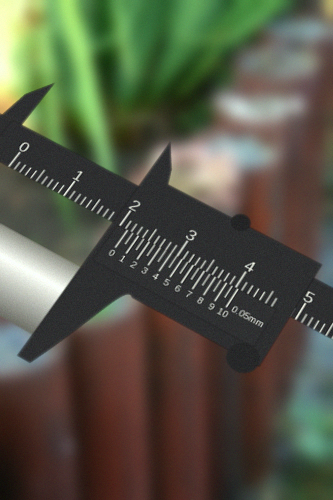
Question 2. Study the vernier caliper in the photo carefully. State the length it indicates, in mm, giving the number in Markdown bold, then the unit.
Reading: **21.4** mm
